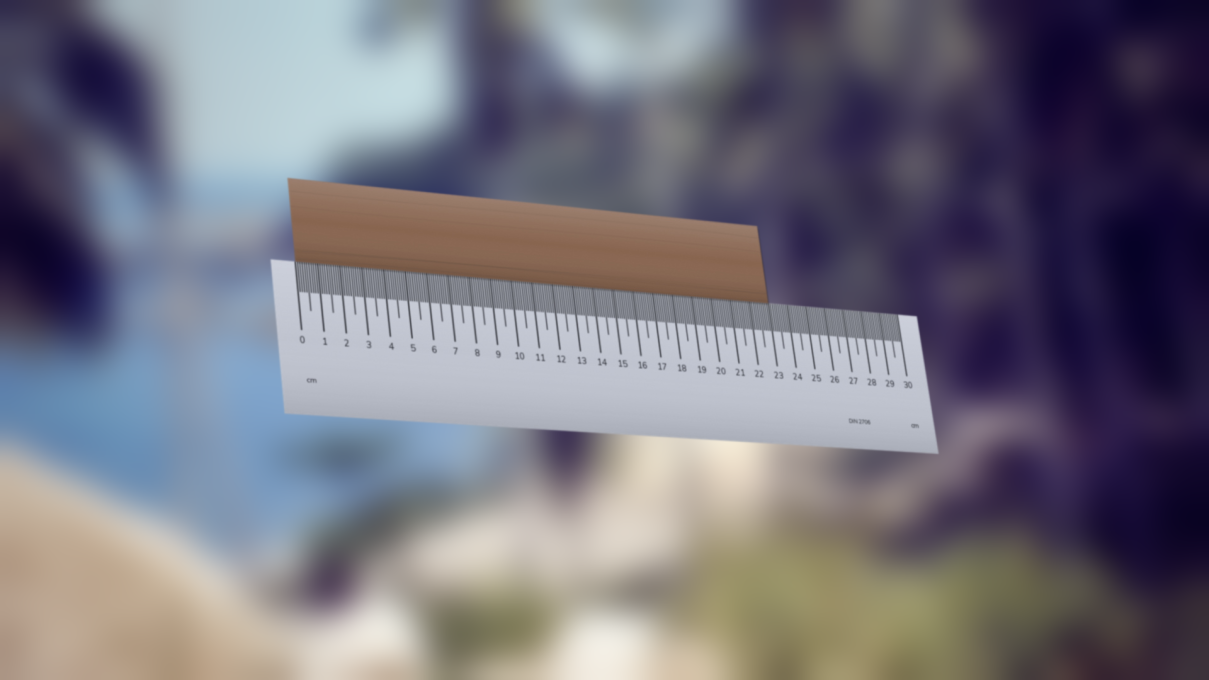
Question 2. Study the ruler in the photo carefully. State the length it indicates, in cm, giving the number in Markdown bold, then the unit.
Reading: **23** cm
